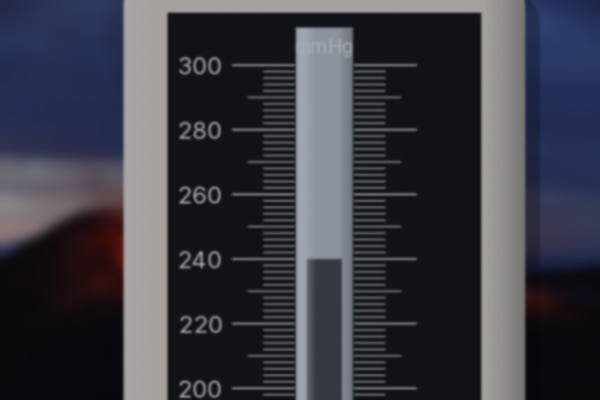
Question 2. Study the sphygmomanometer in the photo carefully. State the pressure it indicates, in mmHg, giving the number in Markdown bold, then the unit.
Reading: **240** mmHg
